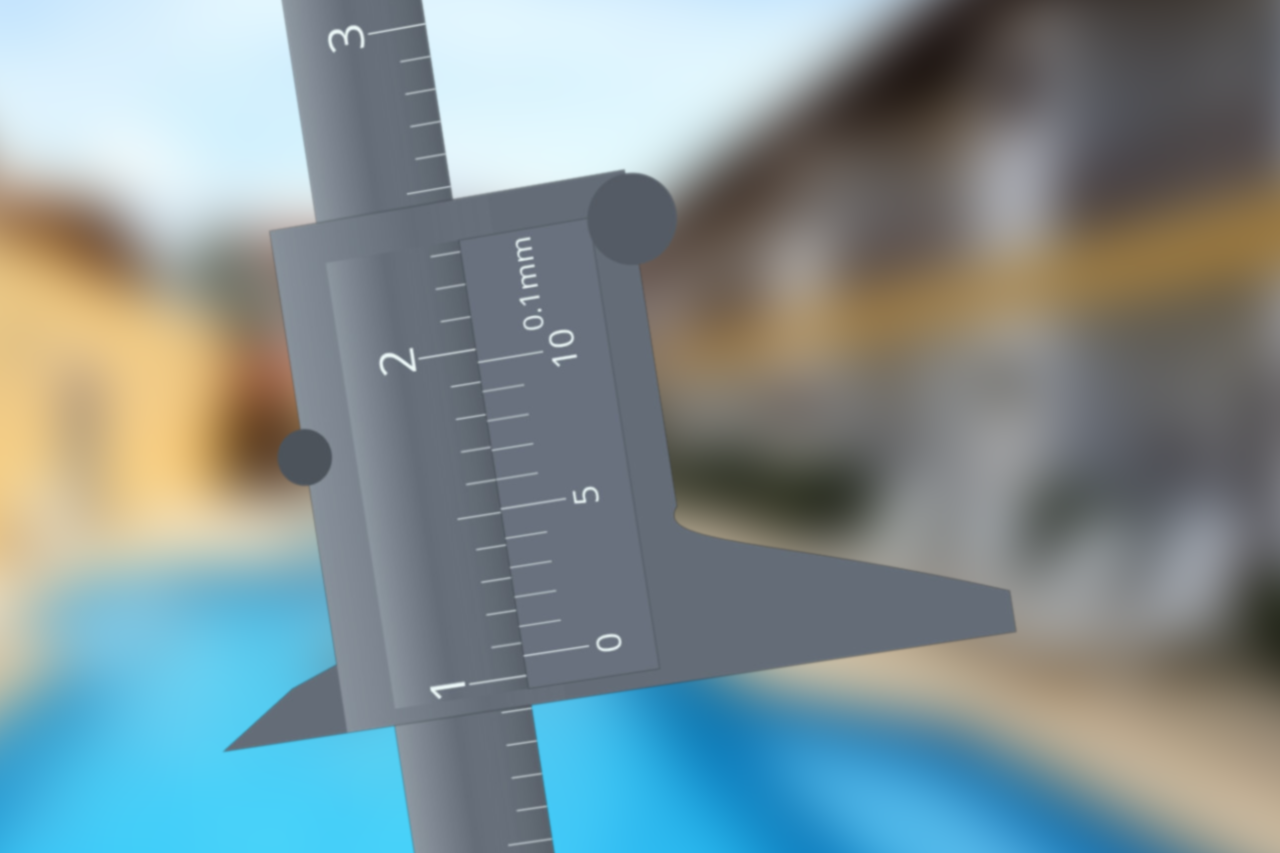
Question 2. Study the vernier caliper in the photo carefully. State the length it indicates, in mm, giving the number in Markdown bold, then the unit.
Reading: **10.6** mm
